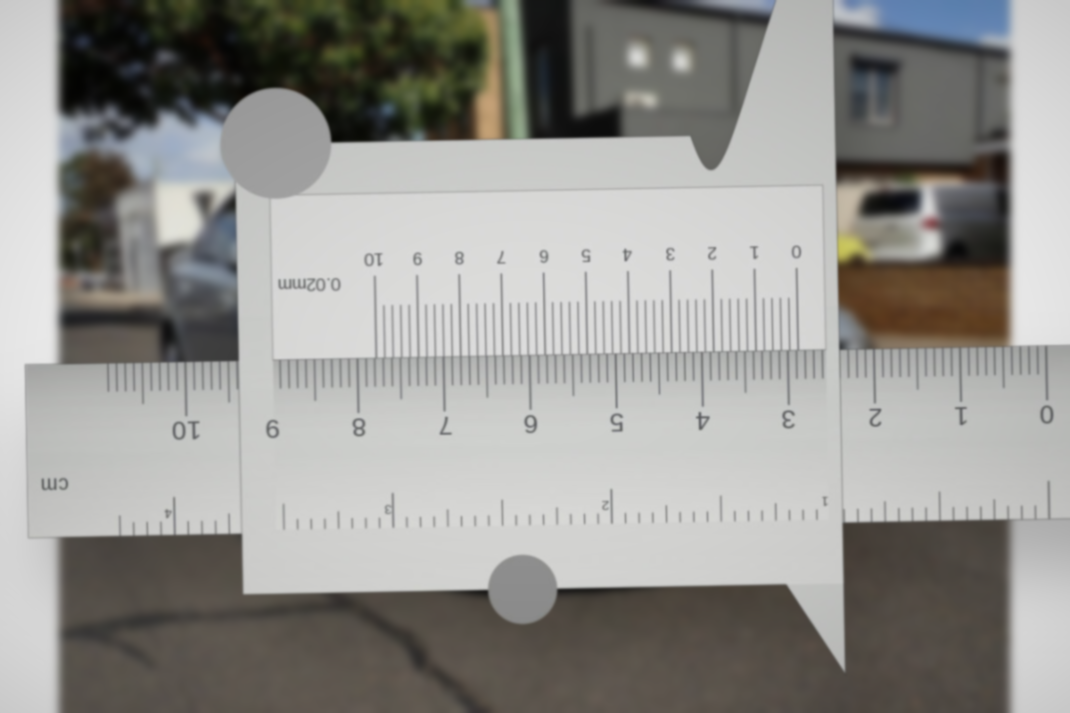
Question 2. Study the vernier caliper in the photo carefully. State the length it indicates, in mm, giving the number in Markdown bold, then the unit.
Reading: **28.8** mm
